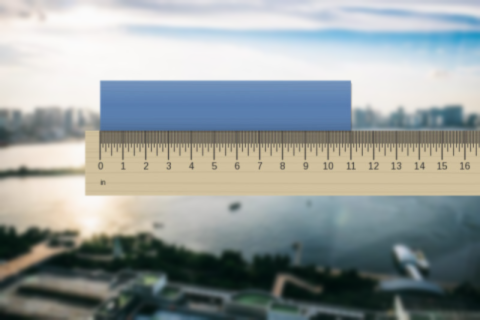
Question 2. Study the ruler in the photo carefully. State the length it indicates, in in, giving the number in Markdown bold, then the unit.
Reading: **11** in
